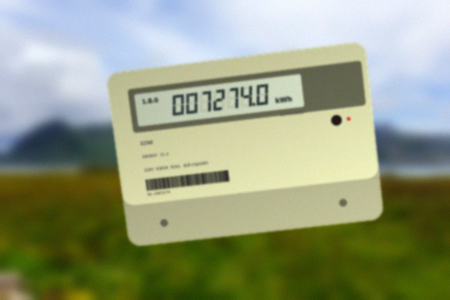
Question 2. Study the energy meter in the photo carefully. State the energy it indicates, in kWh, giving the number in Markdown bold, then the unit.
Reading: **7274.0** kWh
